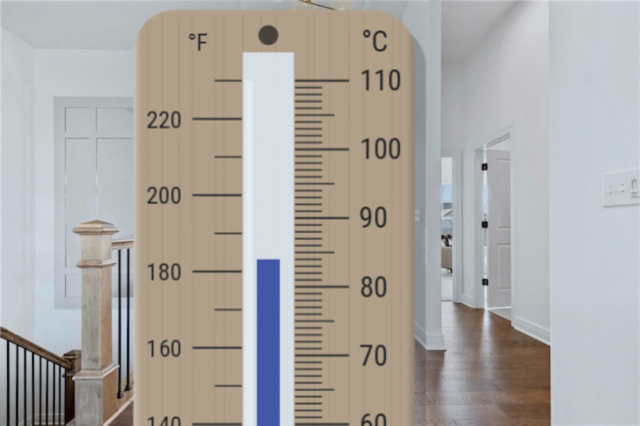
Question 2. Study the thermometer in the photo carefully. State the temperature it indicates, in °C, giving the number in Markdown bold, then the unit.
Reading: **84** °C
